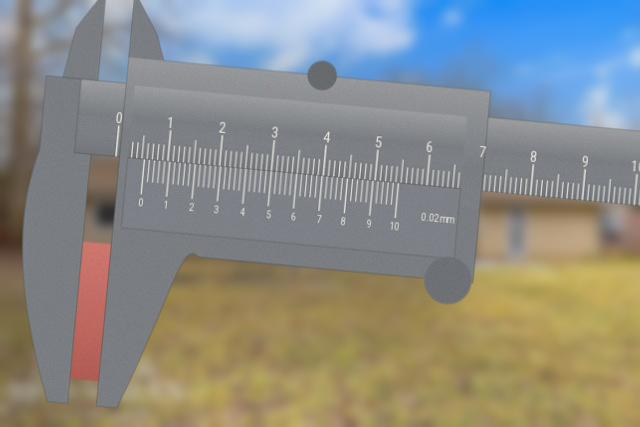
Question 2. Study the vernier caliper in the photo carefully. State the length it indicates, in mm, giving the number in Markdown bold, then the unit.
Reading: **5.5** mm
